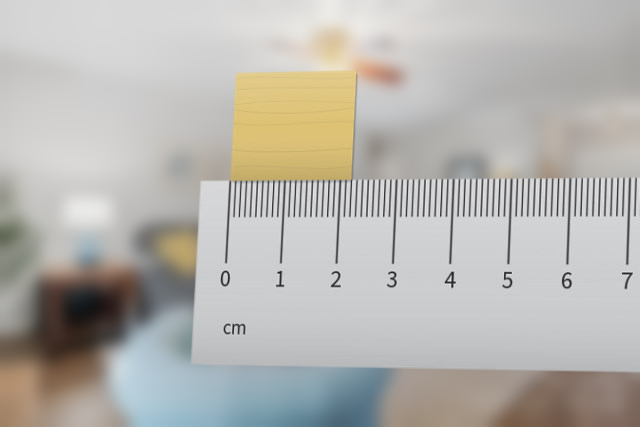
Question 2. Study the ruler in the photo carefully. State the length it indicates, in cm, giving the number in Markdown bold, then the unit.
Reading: **2.2** cm
